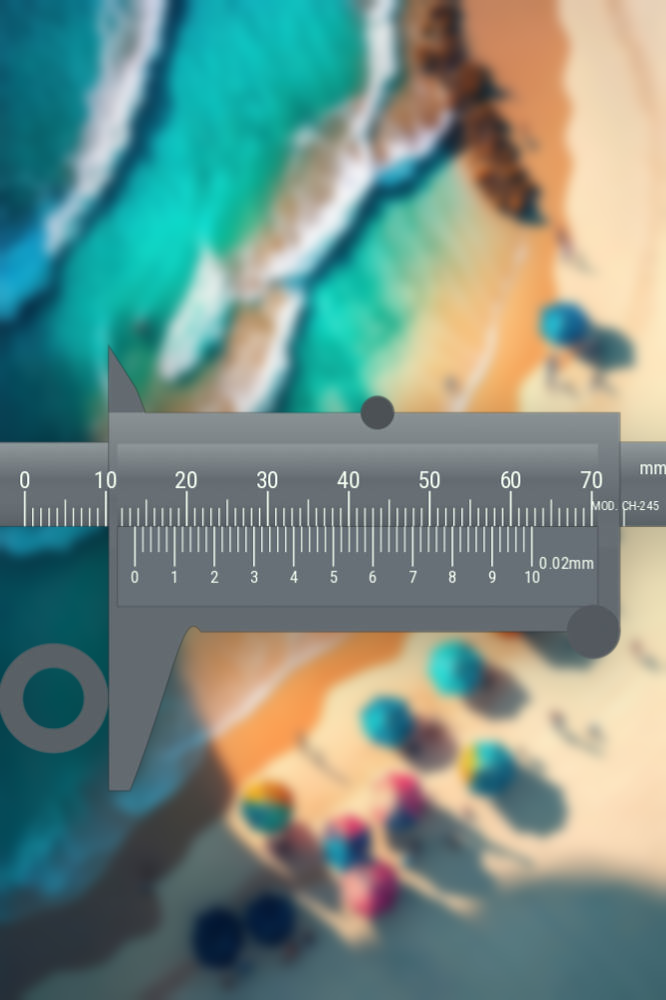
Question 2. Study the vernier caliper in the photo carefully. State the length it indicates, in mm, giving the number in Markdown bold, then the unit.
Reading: **13.6** mm
